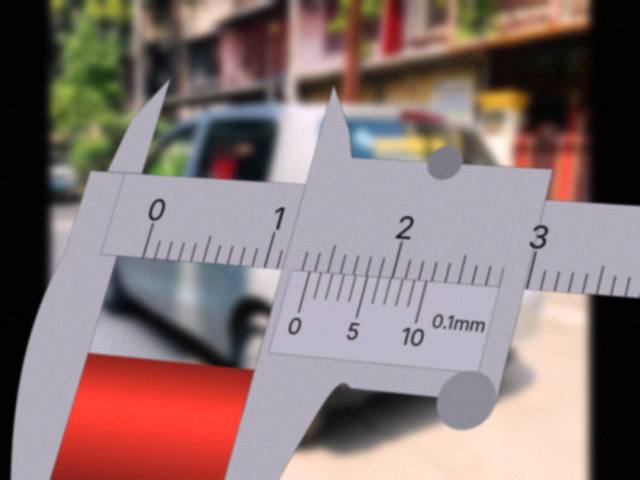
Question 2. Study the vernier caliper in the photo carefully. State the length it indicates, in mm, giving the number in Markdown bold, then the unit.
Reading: **13.6** mm
